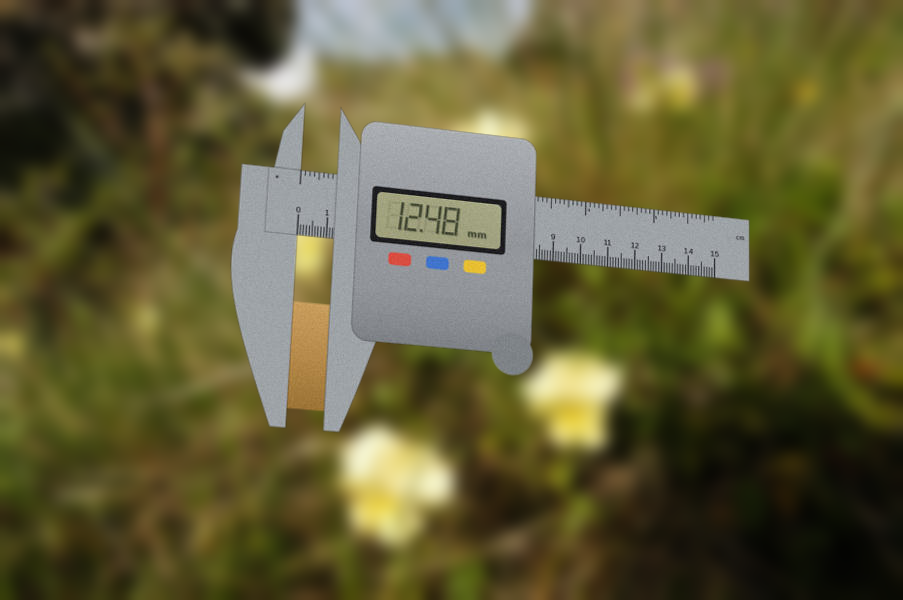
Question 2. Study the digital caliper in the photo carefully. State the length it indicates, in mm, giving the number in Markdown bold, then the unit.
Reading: **12.48** mm
